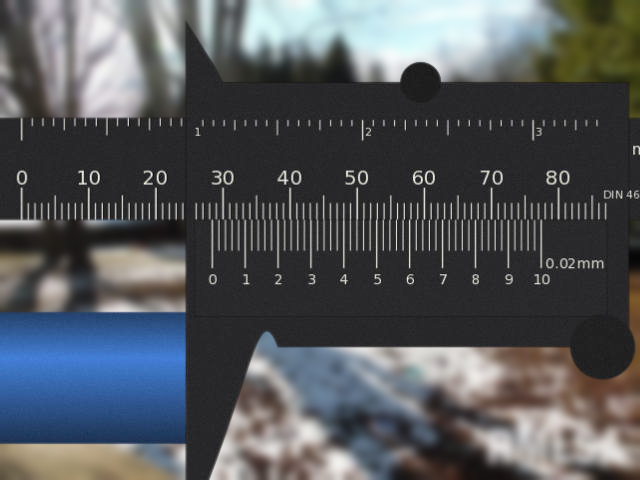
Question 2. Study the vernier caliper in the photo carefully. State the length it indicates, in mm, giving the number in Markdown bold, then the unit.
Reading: **28.4** mm
